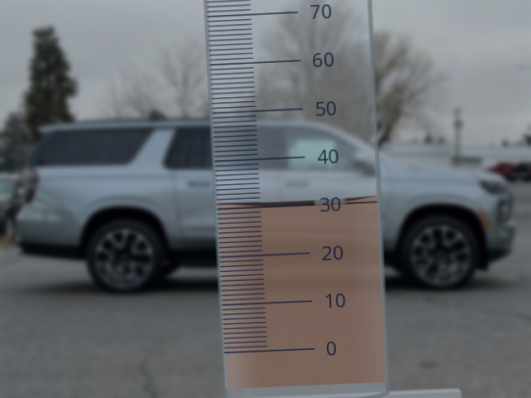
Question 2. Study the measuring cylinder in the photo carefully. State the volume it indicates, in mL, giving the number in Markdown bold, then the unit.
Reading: **30** mL
